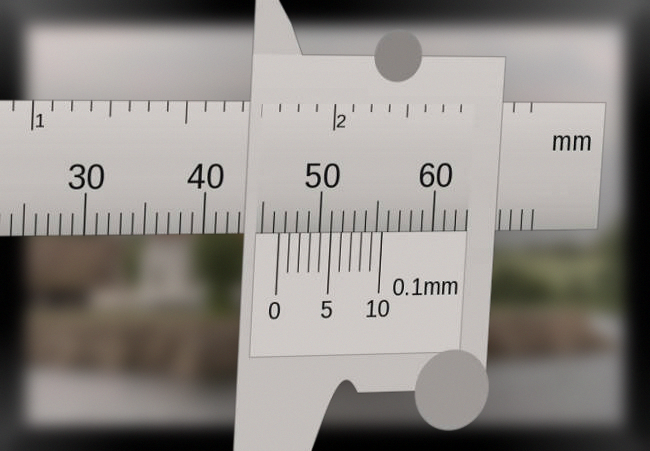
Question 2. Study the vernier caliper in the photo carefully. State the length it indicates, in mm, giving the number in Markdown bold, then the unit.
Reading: **46.5** mm
